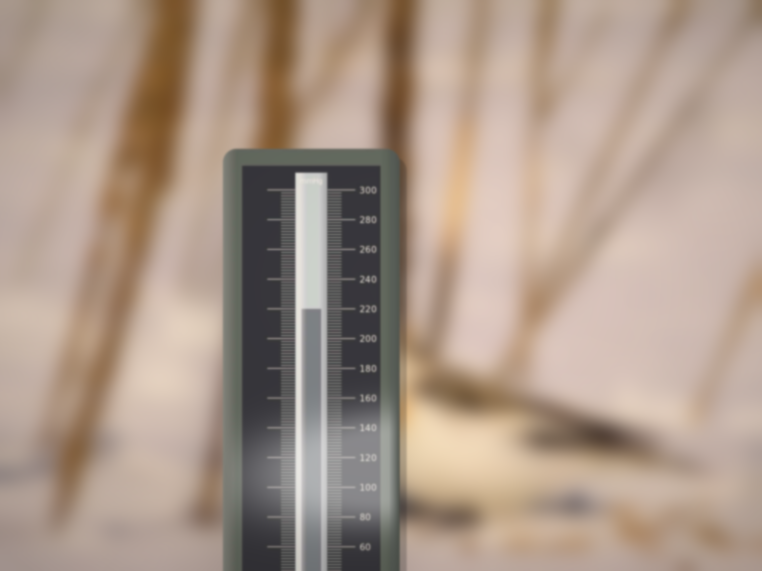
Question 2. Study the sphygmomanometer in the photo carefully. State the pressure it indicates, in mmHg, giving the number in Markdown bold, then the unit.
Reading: **220** mmHg
